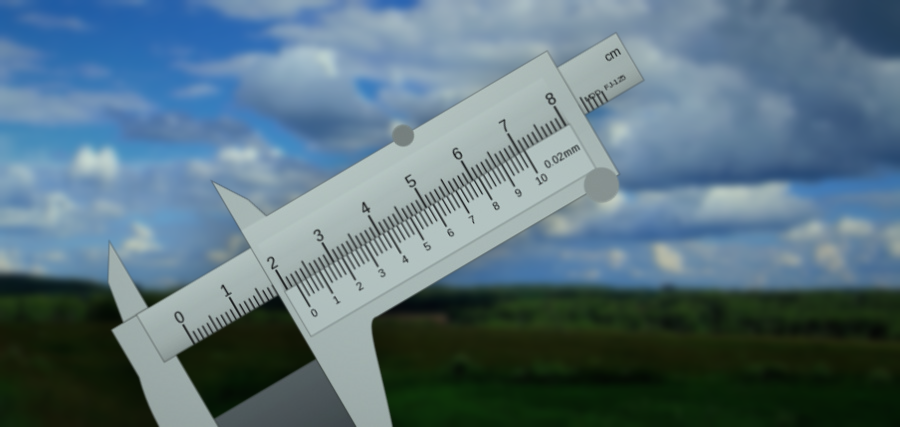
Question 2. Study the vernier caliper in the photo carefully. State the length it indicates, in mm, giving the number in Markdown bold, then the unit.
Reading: **22.0** mm
